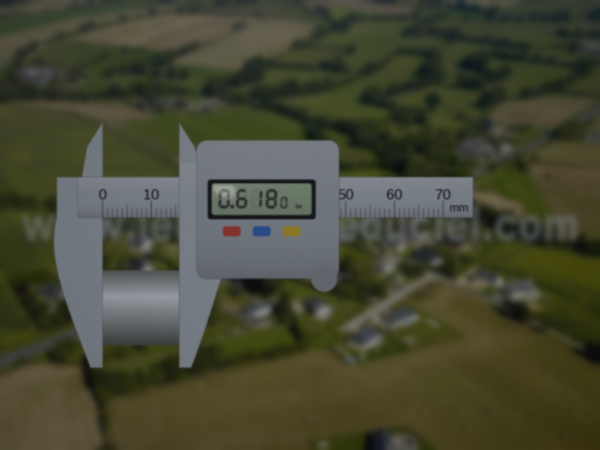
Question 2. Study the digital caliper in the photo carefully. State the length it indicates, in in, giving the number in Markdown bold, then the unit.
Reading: **0.6180** in
